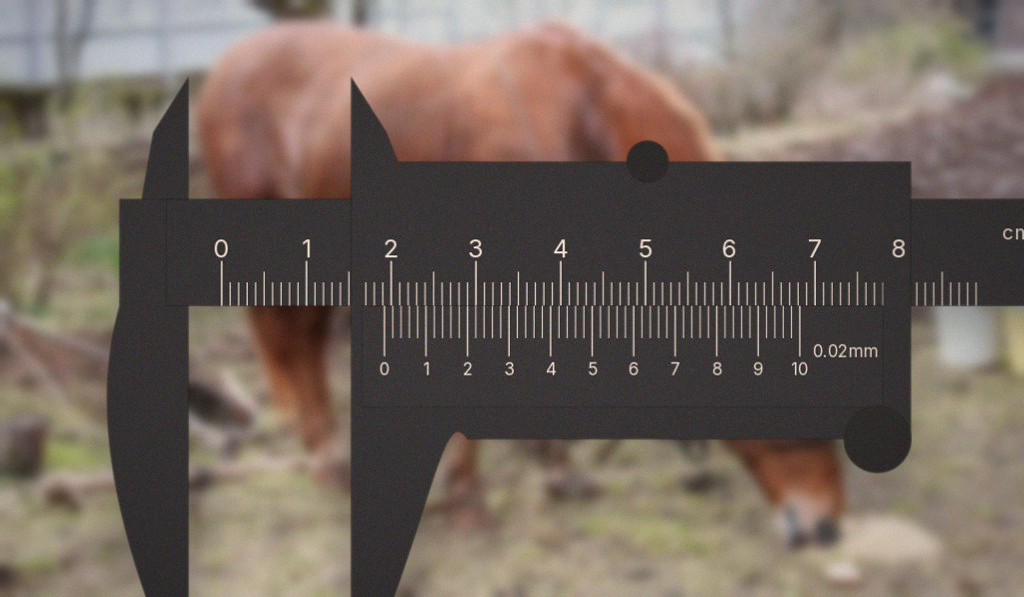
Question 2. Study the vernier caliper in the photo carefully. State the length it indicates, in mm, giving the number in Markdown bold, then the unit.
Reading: **19.2** mm
